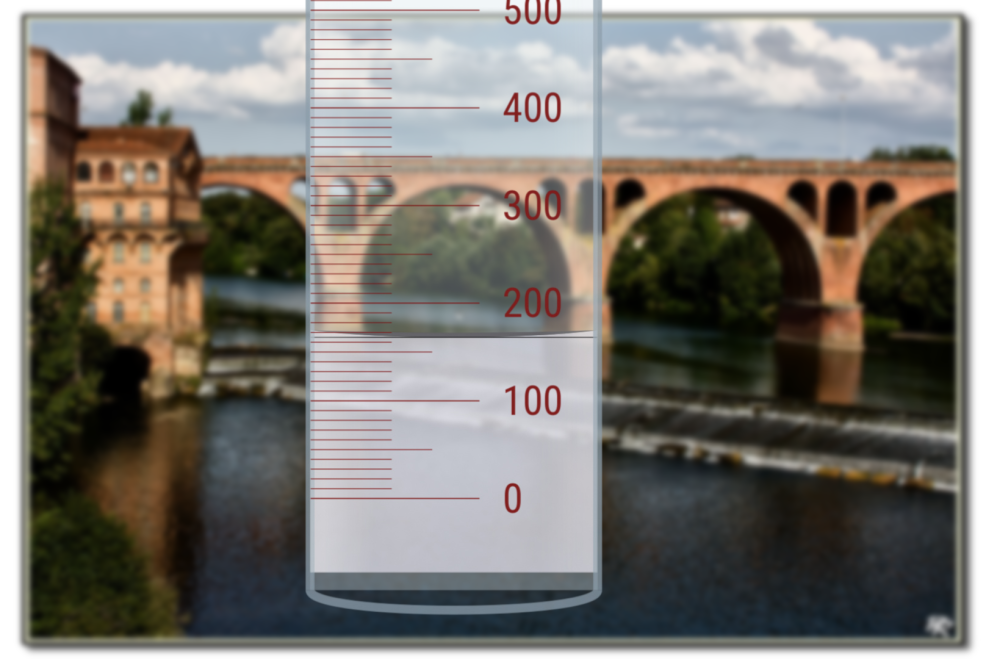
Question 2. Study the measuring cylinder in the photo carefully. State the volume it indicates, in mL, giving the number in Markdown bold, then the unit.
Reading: **165** mL
